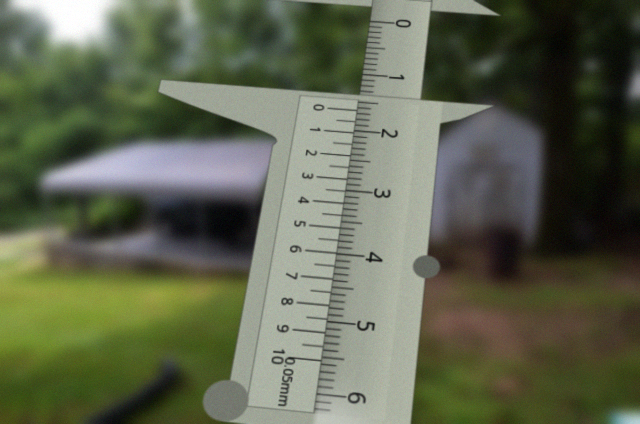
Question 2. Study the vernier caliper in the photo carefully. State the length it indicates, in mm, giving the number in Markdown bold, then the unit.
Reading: **16.5** mm
